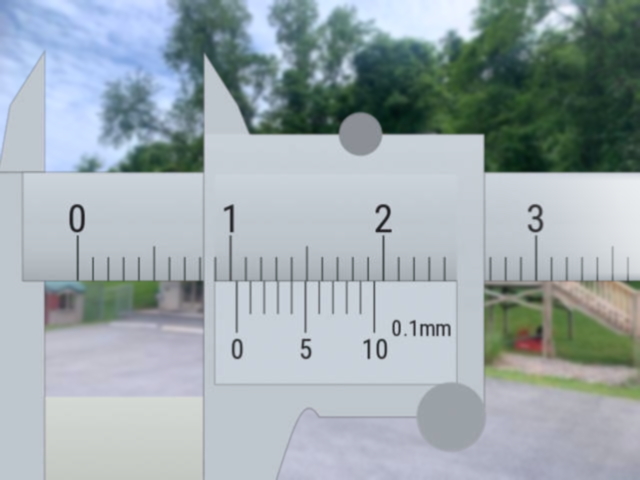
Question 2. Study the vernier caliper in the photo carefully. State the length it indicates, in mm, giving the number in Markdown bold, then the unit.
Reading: **10.4** mm
